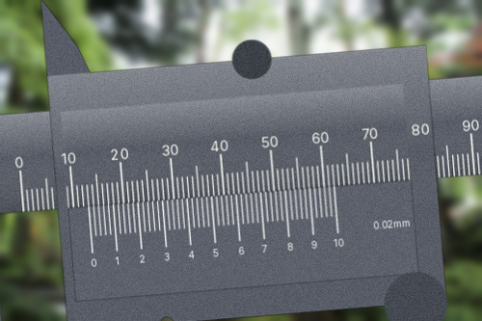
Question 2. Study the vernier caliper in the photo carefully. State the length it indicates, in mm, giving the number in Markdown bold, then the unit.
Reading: **13.0** mm
